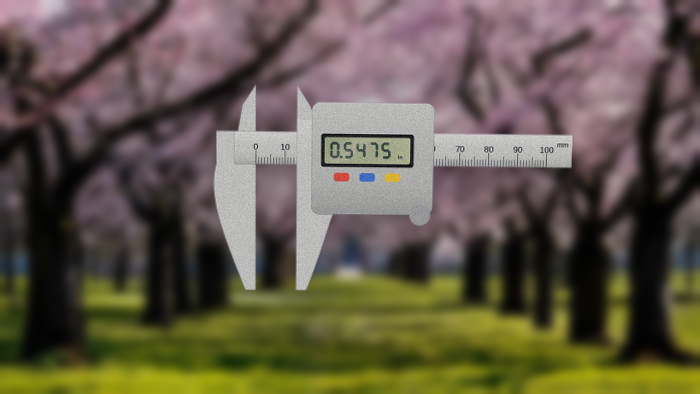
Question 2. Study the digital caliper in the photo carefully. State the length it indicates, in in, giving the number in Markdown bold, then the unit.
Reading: **0.5475** in
